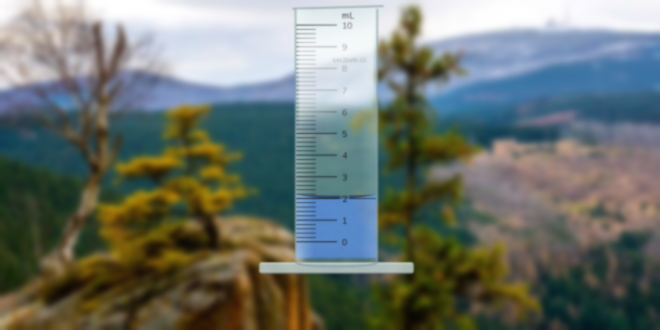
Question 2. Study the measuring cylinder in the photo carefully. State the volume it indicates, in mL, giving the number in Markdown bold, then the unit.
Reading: **2** mL
